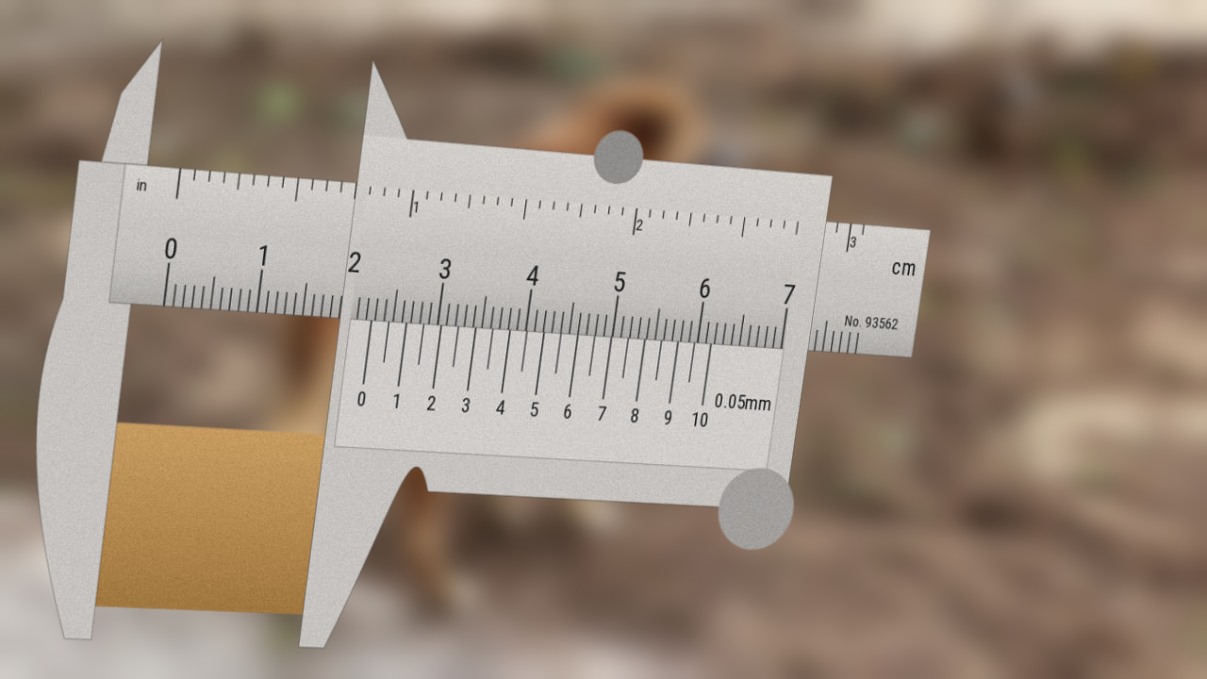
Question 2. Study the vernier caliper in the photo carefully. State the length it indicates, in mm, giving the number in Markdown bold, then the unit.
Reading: **22.6** mm
